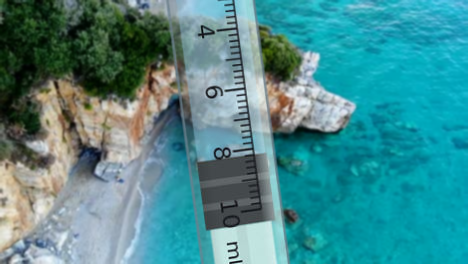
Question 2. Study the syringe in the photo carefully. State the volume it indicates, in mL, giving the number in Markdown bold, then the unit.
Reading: **8.2** mL
